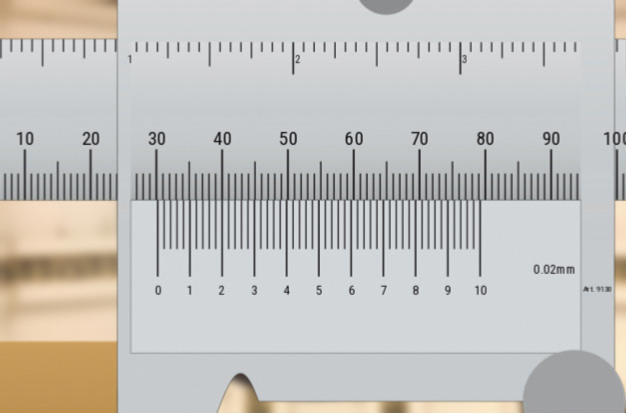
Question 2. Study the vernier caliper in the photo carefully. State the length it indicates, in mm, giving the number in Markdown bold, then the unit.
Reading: **30.2** mm
